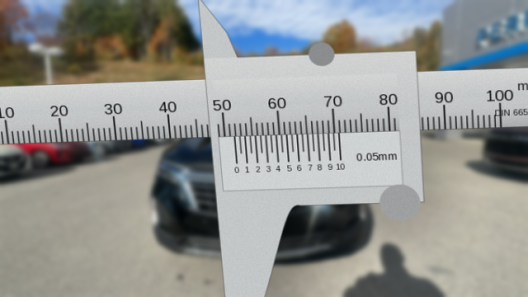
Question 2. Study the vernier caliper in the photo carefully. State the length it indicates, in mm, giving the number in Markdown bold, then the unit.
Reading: **51.8** mm
